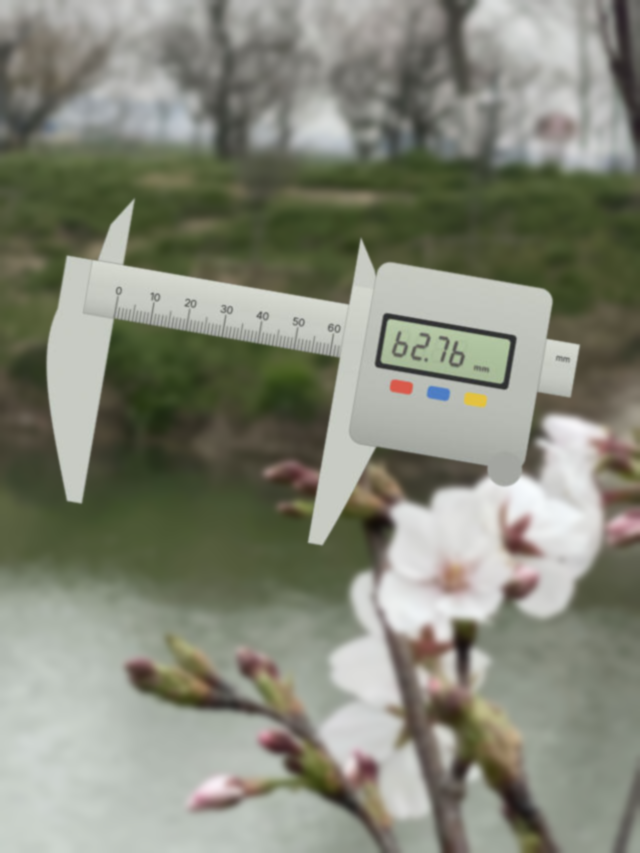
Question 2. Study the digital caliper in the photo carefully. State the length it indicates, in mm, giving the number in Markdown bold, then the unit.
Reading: **62.76** mm
